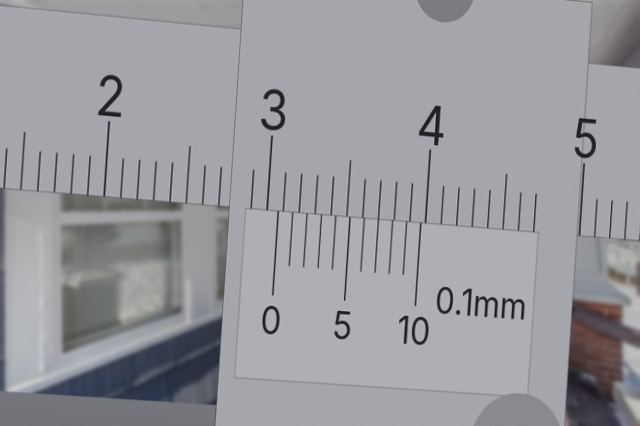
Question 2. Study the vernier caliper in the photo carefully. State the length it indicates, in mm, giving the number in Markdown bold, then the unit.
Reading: **30.7** mm
